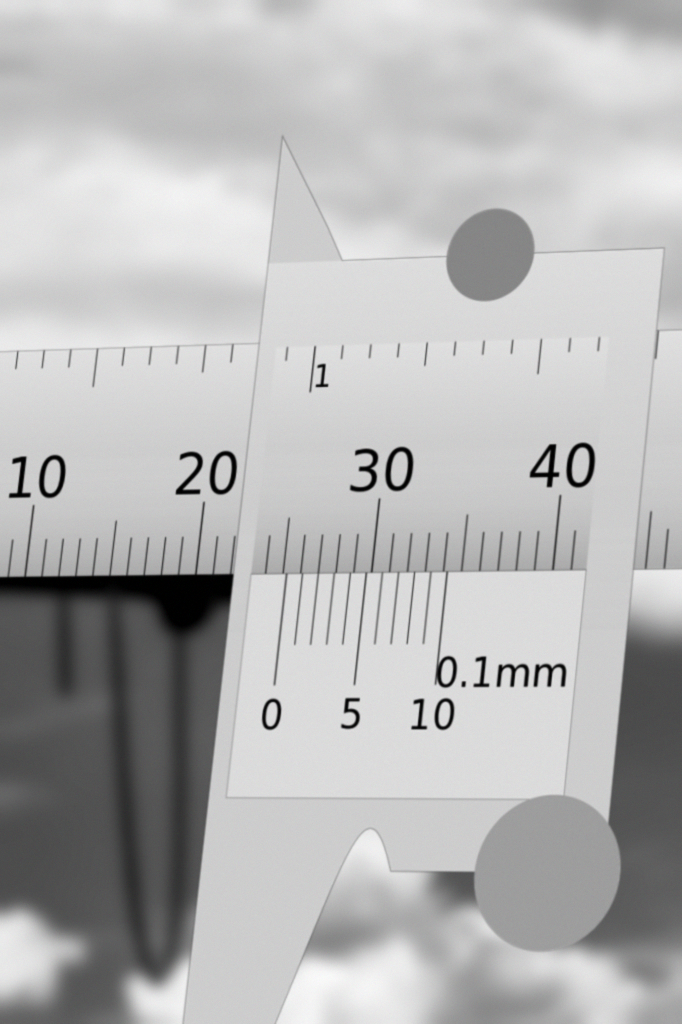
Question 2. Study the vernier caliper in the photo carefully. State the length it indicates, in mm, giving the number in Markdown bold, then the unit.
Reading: **25.2** mm
